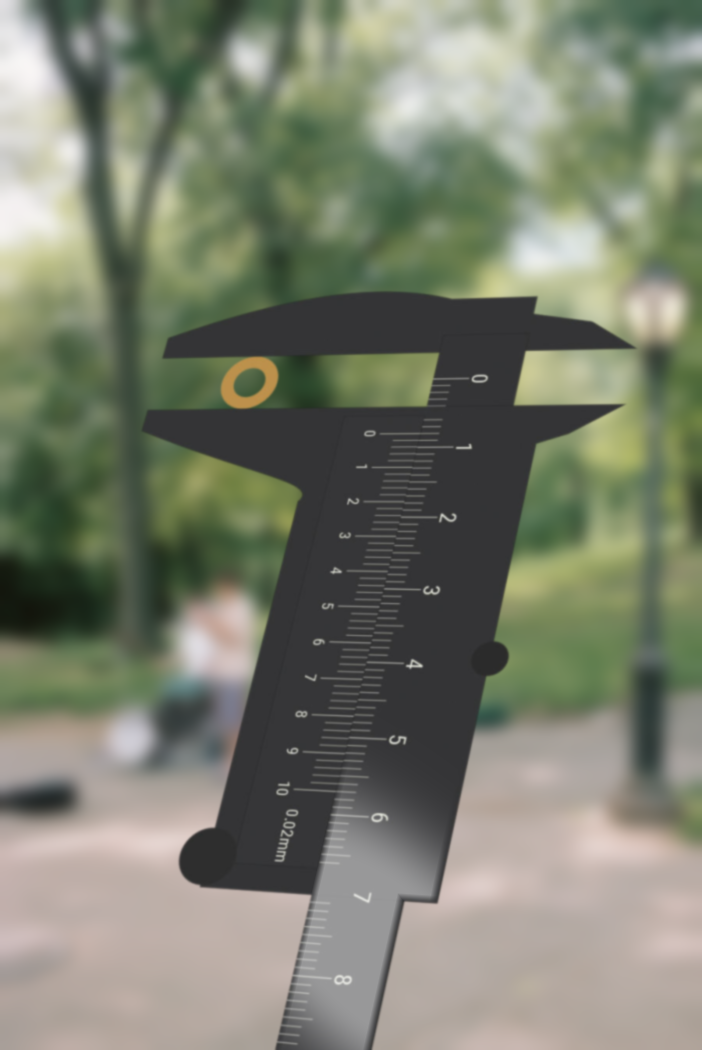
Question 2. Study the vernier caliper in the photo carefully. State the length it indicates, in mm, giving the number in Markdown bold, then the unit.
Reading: **8.0** mm
